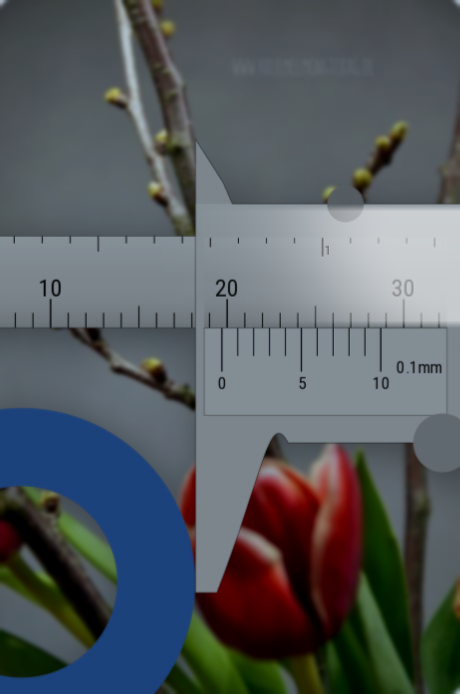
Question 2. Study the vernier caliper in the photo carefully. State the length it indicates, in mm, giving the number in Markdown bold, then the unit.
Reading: **19.7** mm
